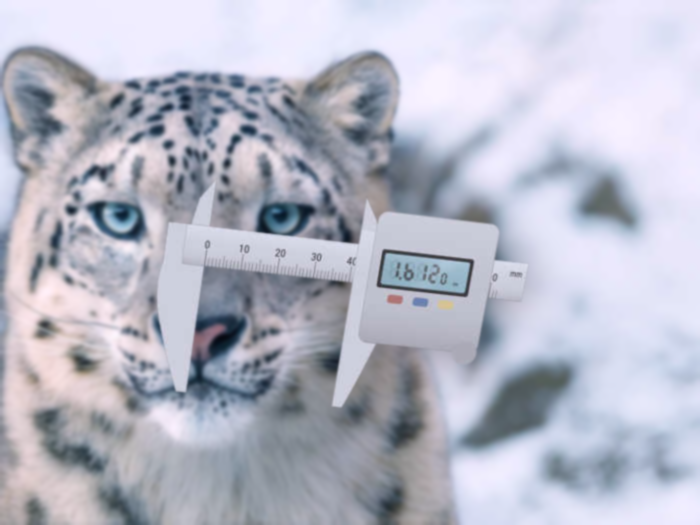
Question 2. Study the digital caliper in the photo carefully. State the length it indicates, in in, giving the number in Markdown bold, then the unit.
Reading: **1.6120** in
